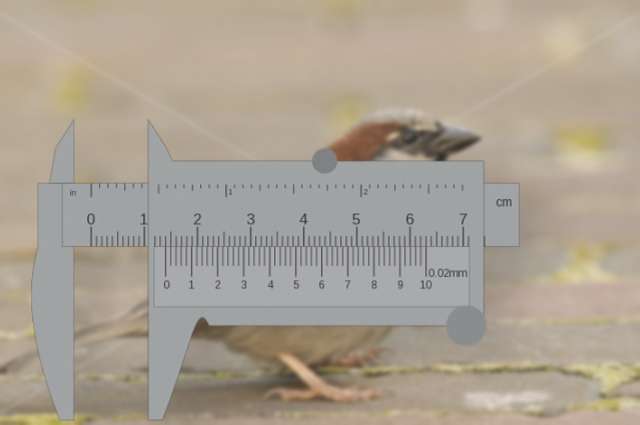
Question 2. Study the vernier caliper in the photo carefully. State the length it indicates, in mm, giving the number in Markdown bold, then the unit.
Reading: **14.0** mm
